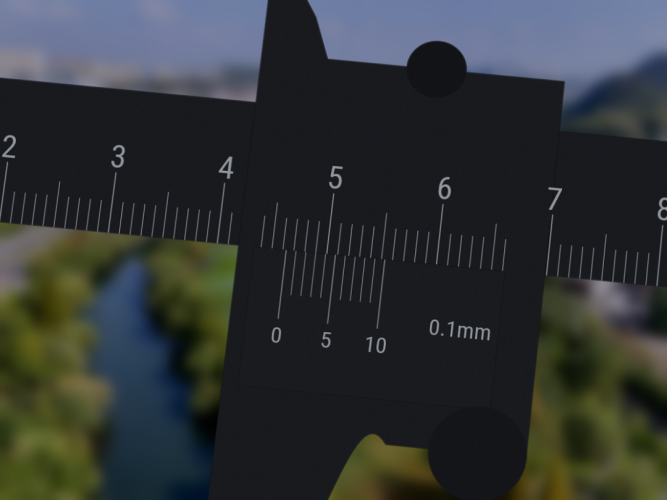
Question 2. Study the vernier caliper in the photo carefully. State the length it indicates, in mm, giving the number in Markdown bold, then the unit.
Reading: **46.3** mm
